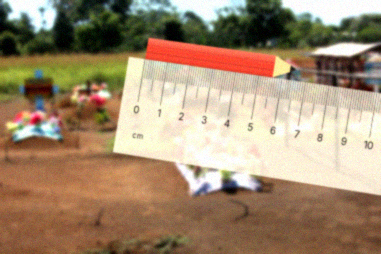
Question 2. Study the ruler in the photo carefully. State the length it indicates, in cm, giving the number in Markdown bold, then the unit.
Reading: **6.5** cm
